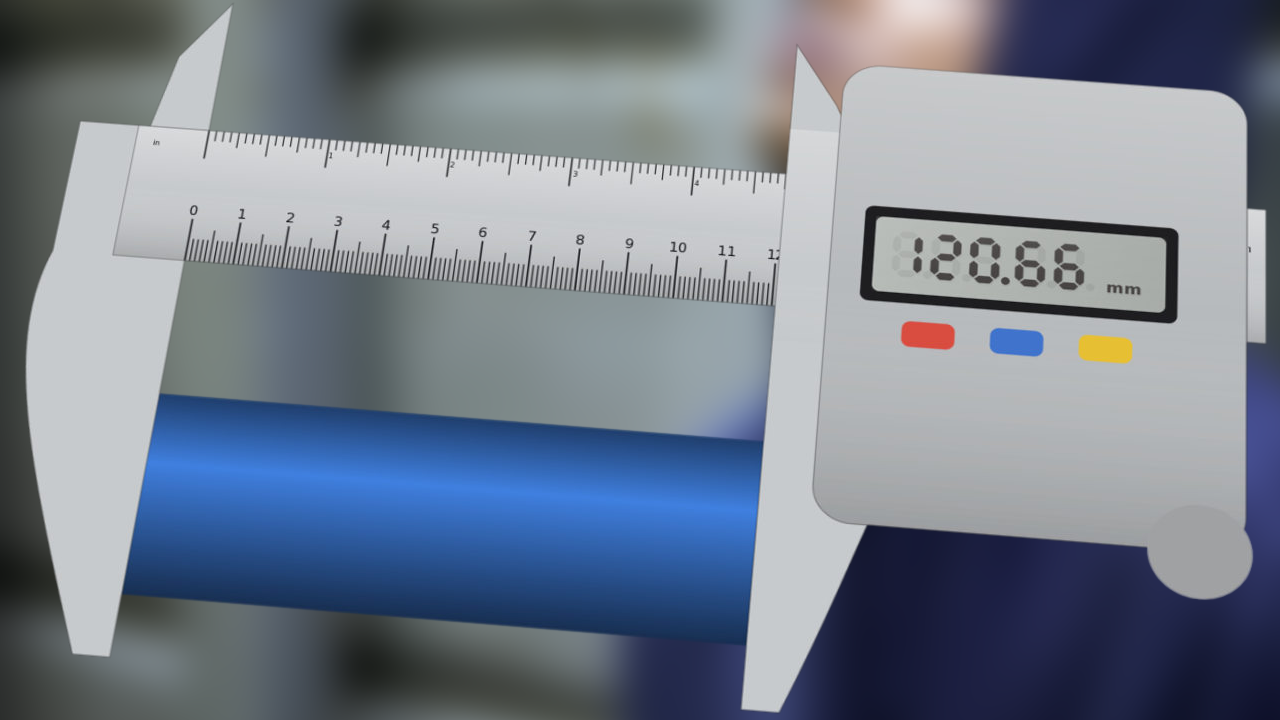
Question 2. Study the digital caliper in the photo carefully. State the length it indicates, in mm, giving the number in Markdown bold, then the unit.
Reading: **120.66** mm
